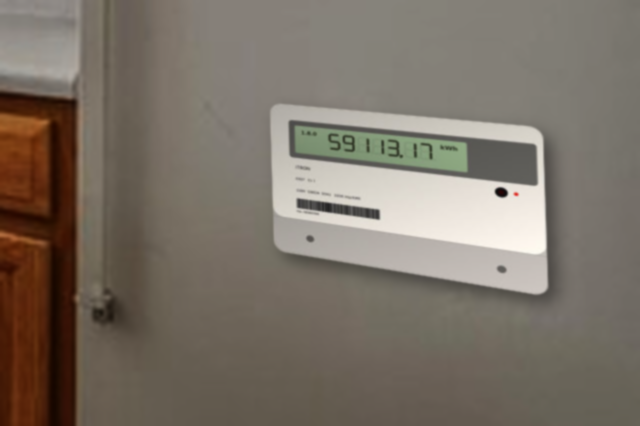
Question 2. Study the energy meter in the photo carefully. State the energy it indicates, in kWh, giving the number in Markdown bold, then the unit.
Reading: **59113.17** kWh
